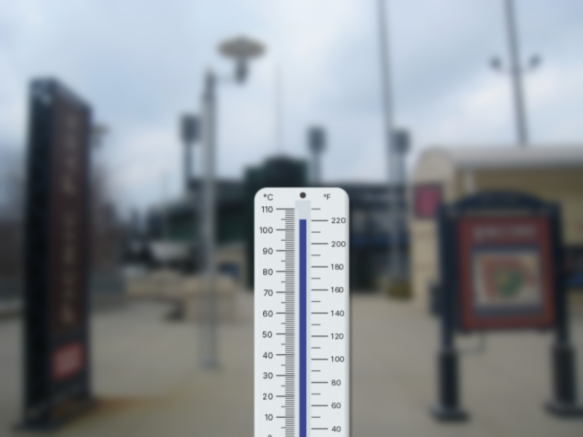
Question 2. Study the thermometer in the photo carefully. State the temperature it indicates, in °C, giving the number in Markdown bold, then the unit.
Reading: **105** °C
